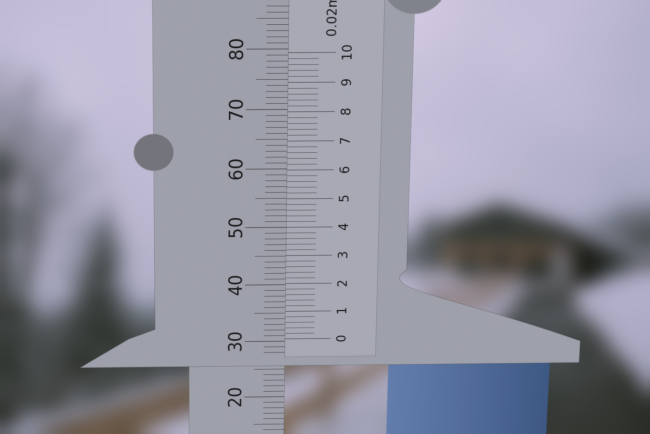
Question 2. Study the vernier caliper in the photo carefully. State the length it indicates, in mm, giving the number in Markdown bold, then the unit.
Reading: **30.4** mm
